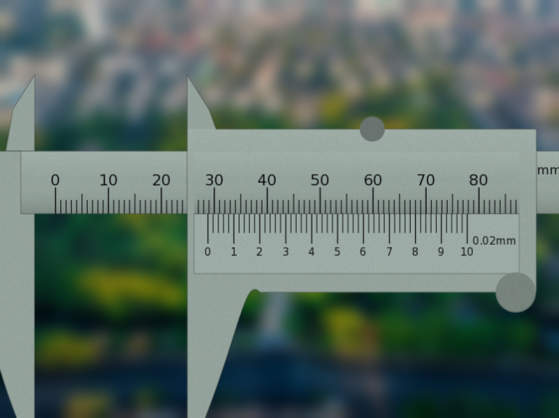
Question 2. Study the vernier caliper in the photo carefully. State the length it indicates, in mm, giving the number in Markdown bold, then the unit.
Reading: **28.8** mm
